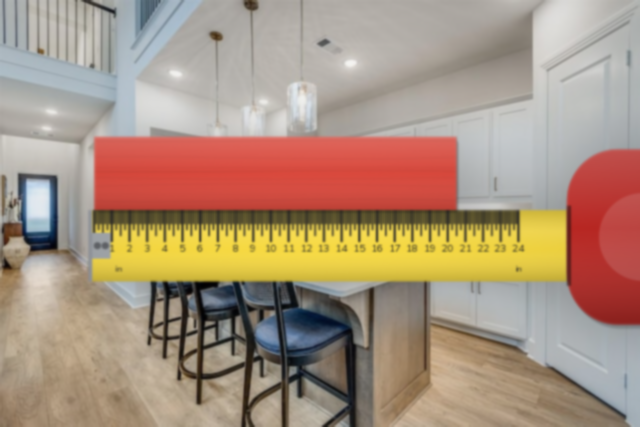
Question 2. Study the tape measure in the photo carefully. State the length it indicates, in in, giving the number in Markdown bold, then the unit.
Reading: **20.5** in
